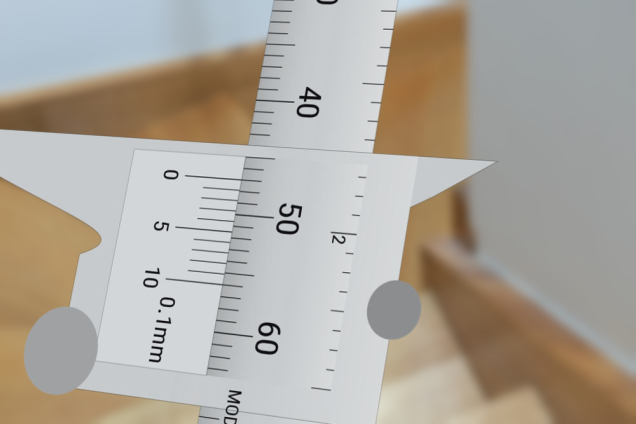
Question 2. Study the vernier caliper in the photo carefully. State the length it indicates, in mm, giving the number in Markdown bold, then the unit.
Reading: **47.0** mm
